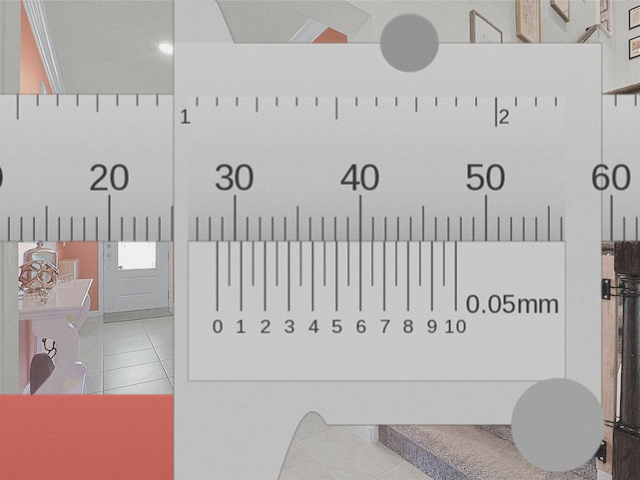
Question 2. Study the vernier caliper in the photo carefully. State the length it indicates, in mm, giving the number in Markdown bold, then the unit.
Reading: **28.6** mm
